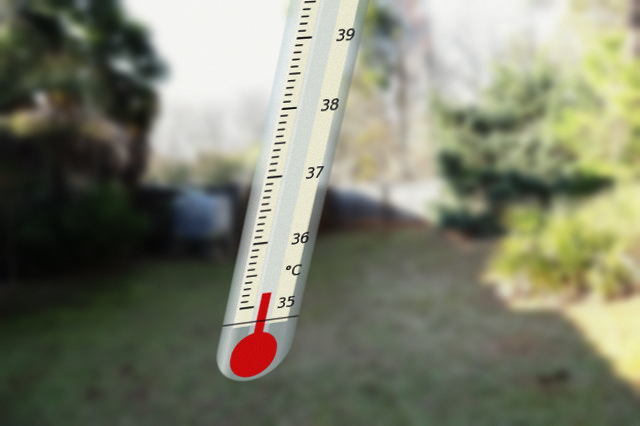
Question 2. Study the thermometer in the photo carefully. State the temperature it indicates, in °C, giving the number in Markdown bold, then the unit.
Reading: **35.2** °C
